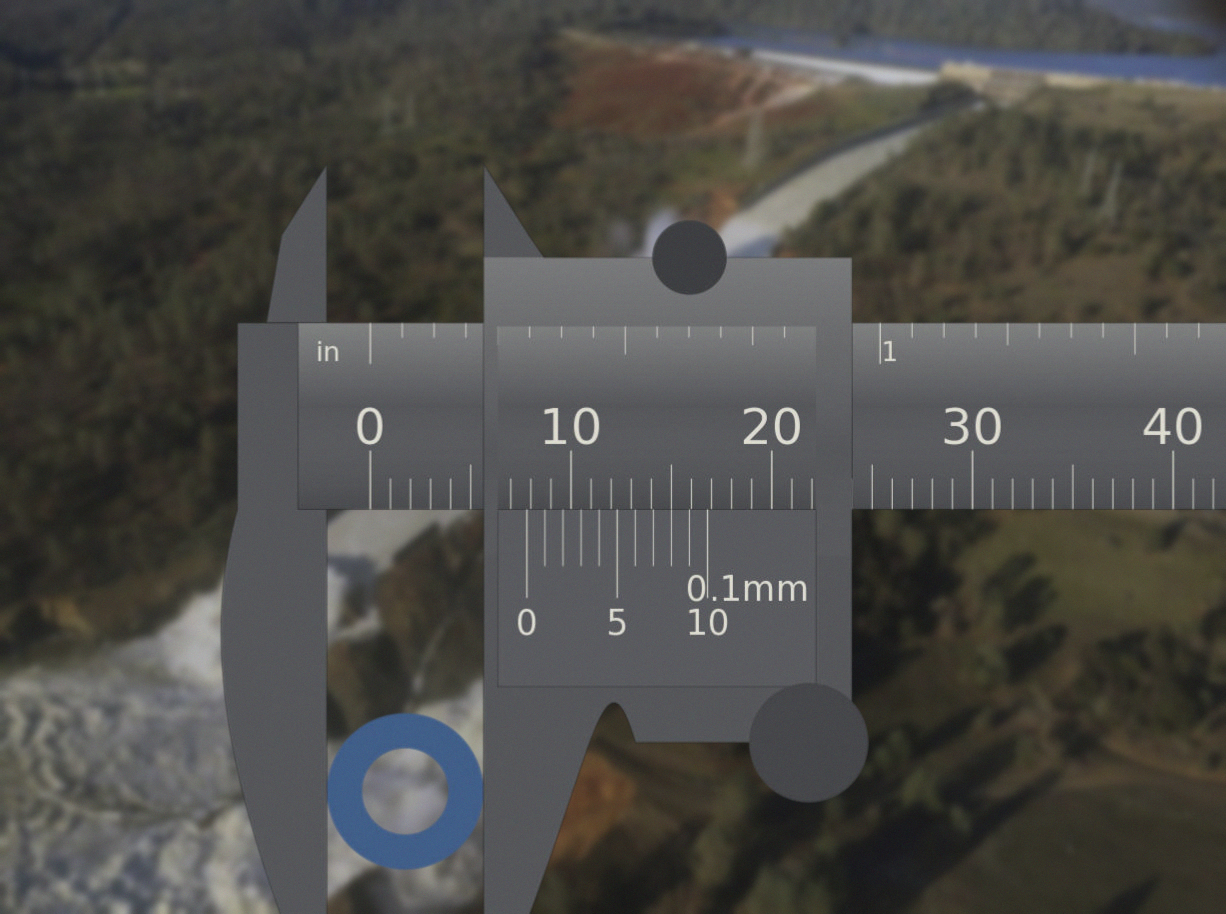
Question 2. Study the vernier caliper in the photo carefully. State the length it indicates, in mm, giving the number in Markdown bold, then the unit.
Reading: **7.8** mm
